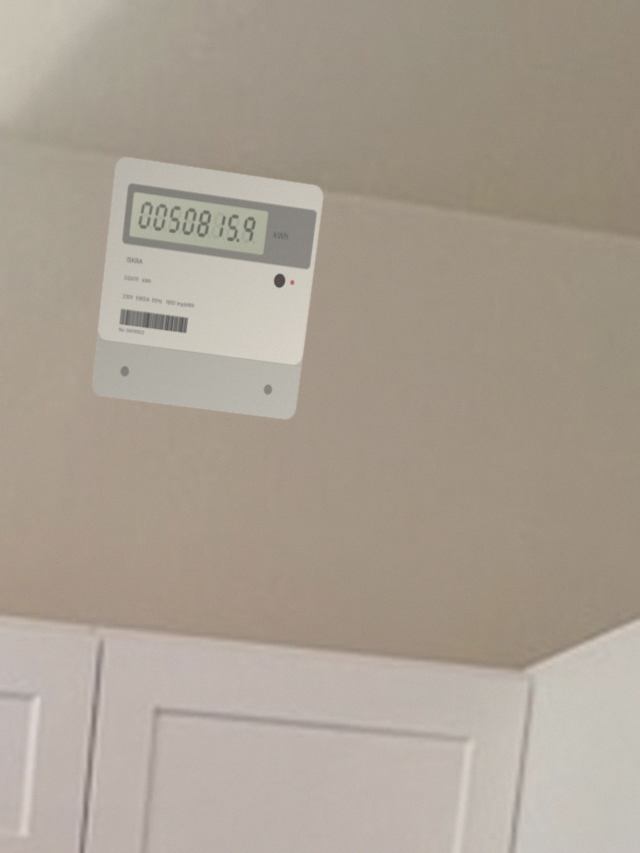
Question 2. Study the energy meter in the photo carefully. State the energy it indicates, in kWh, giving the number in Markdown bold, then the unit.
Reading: **50815.9** kWh
